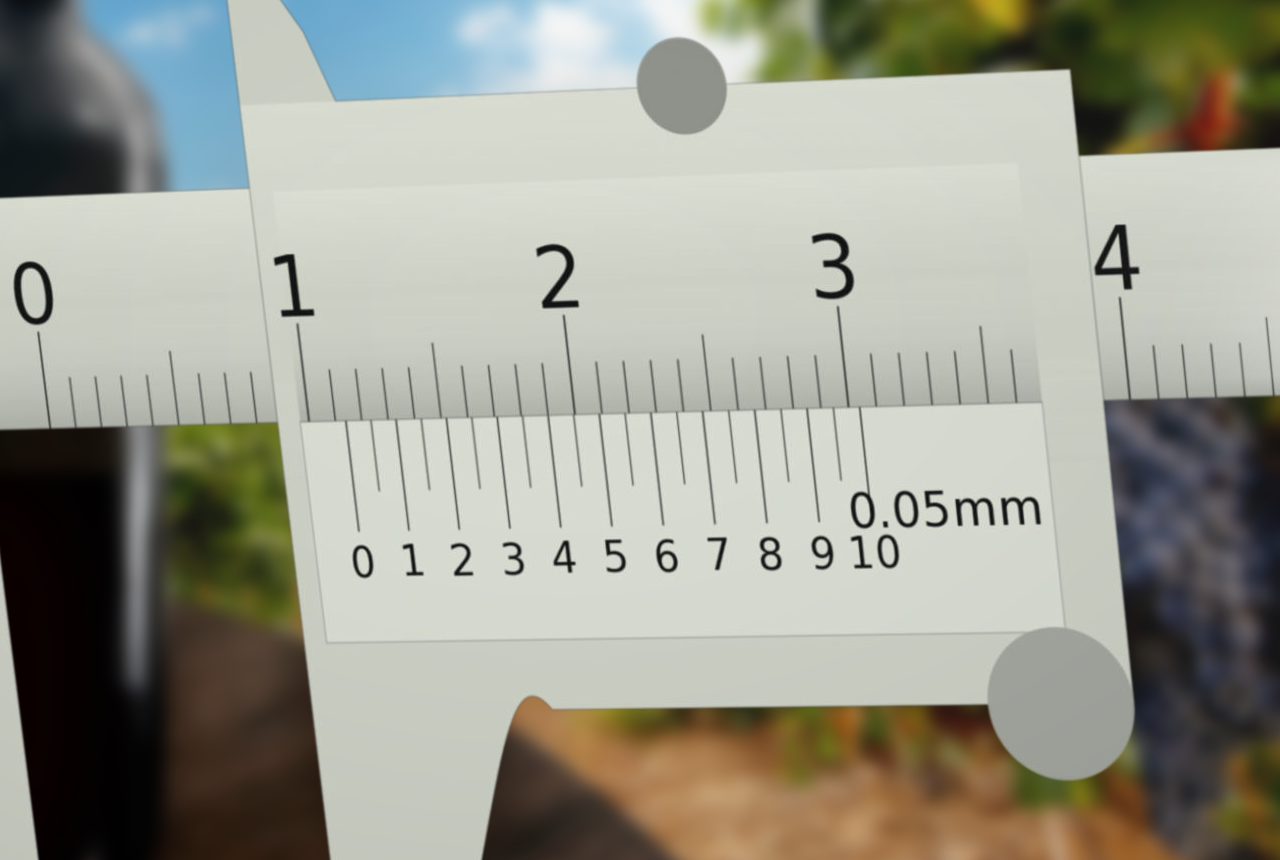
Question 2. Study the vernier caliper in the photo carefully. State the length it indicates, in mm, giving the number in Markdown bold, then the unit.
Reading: **11.4** mm
